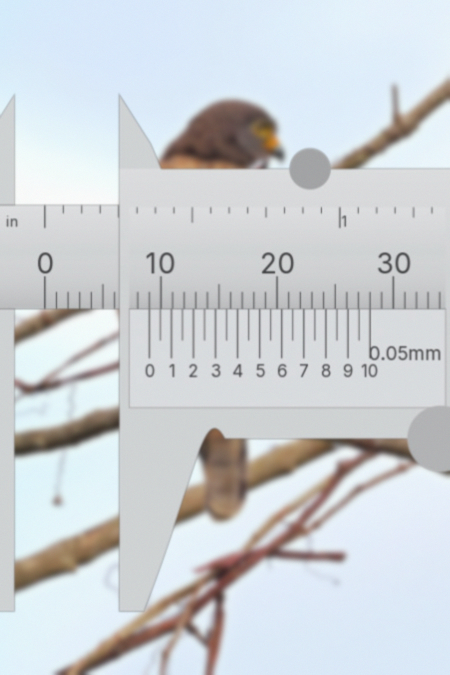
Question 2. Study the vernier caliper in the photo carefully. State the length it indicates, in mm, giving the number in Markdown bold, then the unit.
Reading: **9.0** mm
